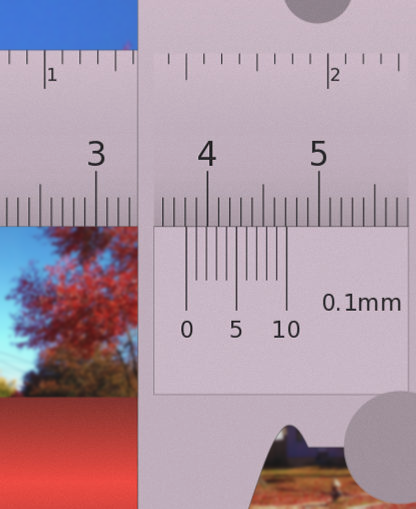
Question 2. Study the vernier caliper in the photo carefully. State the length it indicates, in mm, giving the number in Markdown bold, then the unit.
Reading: **38.1** mm
